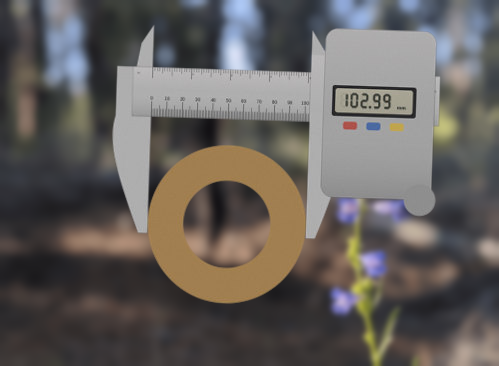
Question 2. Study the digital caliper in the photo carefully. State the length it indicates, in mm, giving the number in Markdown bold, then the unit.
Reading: **102.99** mm
